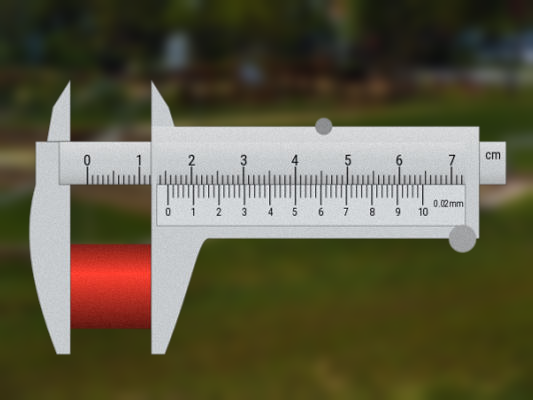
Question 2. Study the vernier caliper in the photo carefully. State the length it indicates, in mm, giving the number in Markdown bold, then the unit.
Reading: **15.5** mm
